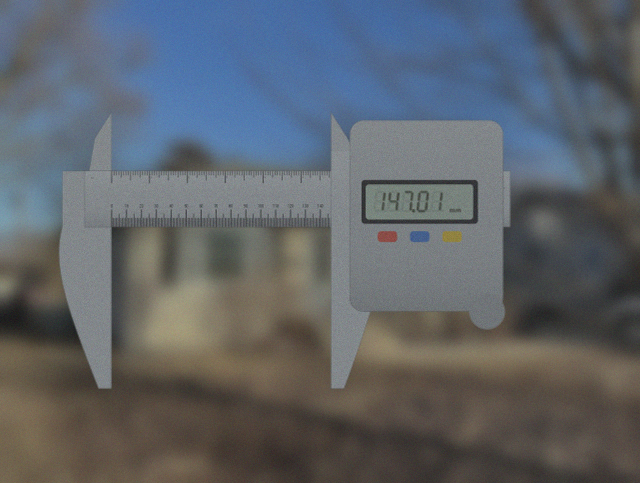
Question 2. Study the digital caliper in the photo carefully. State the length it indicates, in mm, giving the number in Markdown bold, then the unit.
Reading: **147.01** mm
